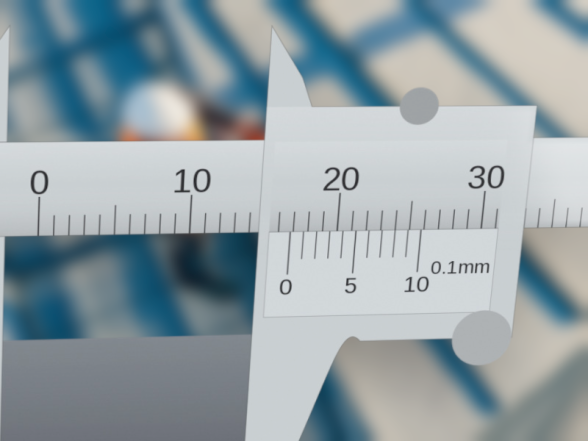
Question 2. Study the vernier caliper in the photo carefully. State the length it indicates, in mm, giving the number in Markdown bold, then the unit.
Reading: **16.8** mm
